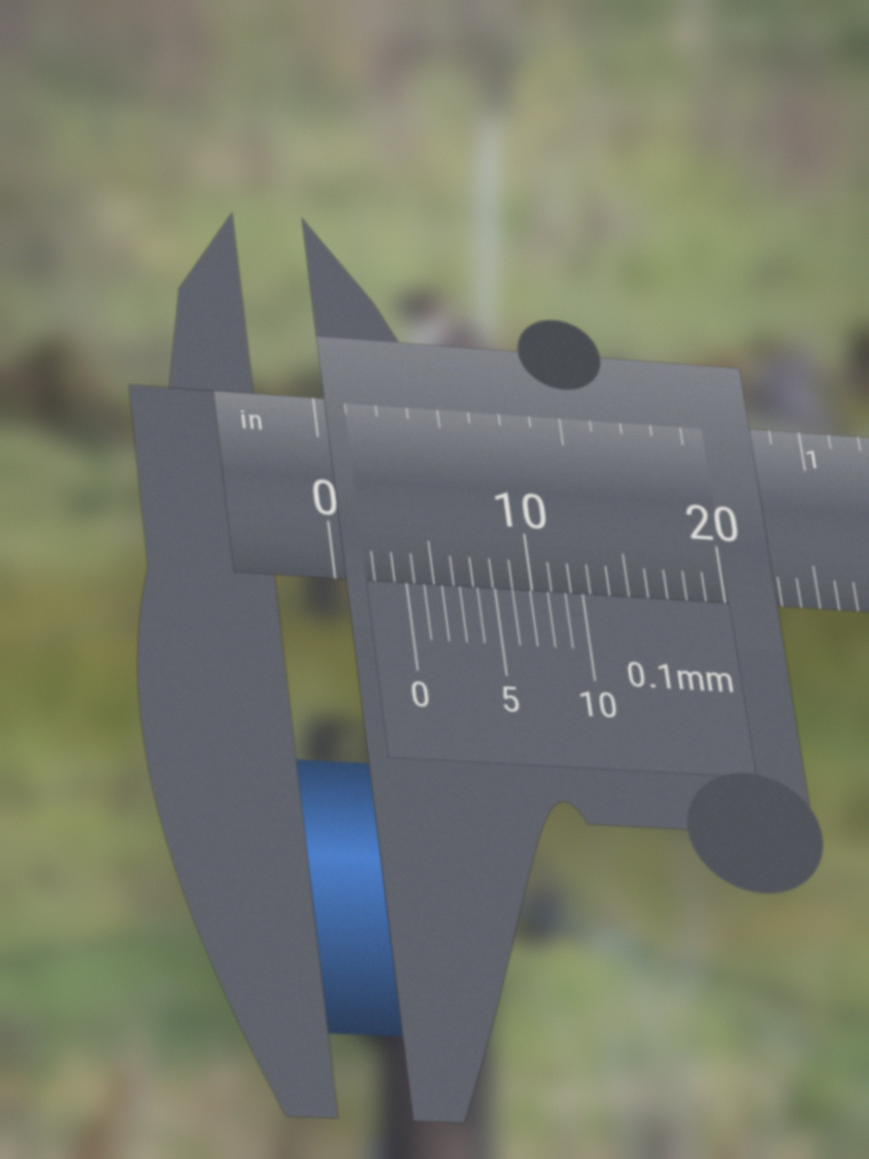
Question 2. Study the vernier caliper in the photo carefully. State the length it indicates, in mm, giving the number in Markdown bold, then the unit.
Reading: **3.6** mm
